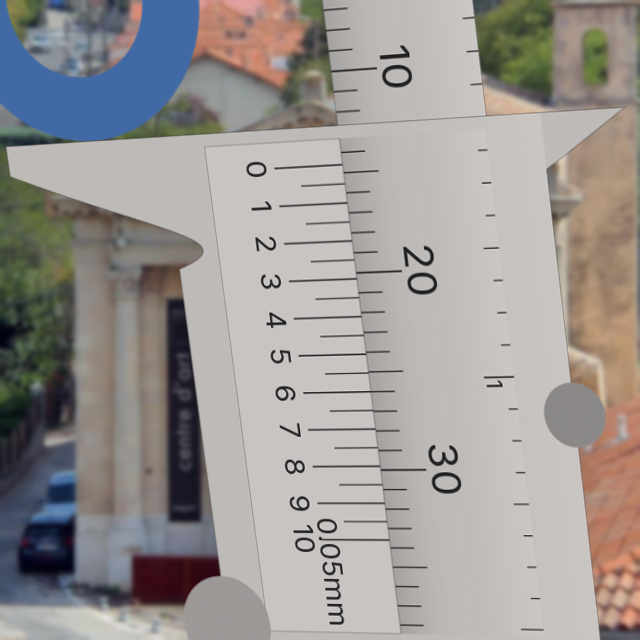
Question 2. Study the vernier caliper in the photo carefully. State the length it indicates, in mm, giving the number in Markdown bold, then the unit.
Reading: **14.6** mm
